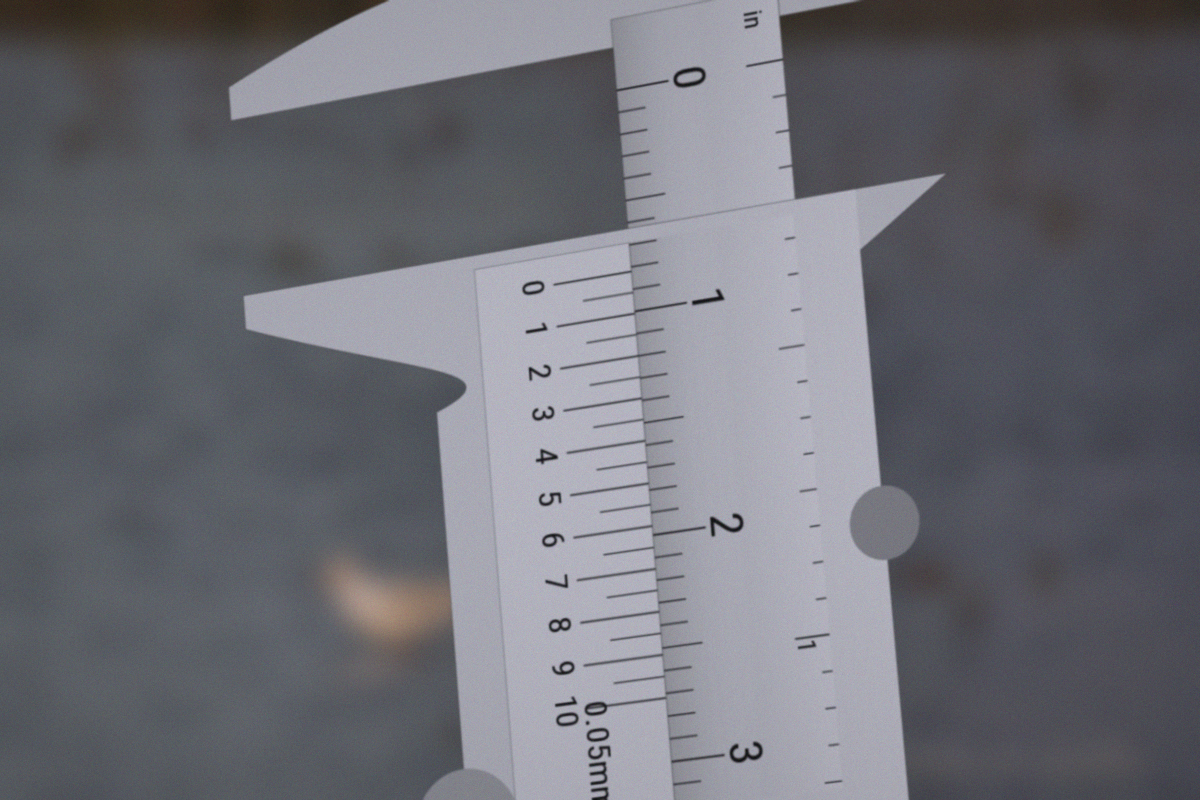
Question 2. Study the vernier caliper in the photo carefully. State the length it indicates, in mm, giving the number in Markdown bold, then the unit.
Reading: **8.2** mm
